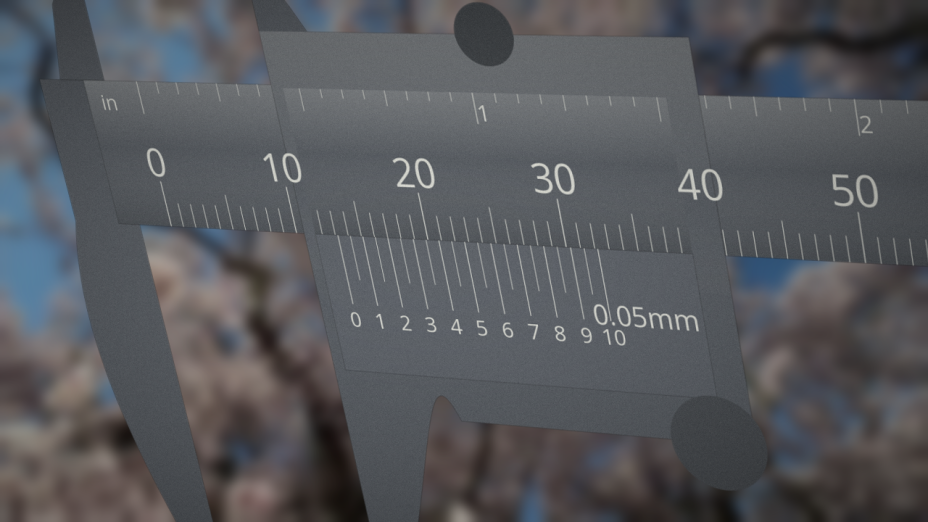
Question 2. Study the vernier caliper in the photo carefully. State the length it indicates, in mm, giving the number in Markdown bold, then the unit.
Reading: **13.2** mm
